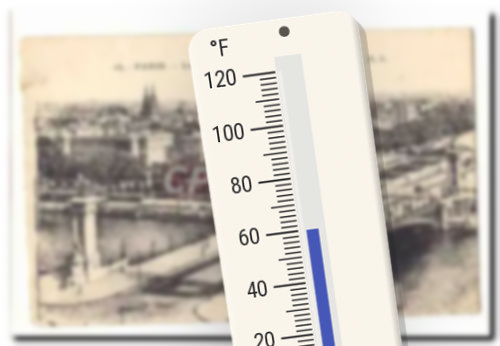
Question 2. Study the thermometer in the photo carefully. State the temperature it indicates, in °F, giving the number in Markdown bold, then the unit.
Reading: **60** °F
